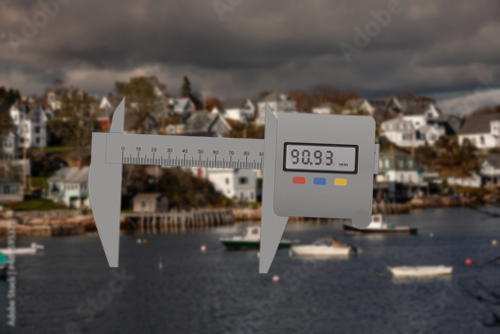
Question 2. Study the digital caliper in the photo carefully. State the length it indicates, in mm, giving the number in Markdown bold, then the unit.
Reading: **90.93** mm
